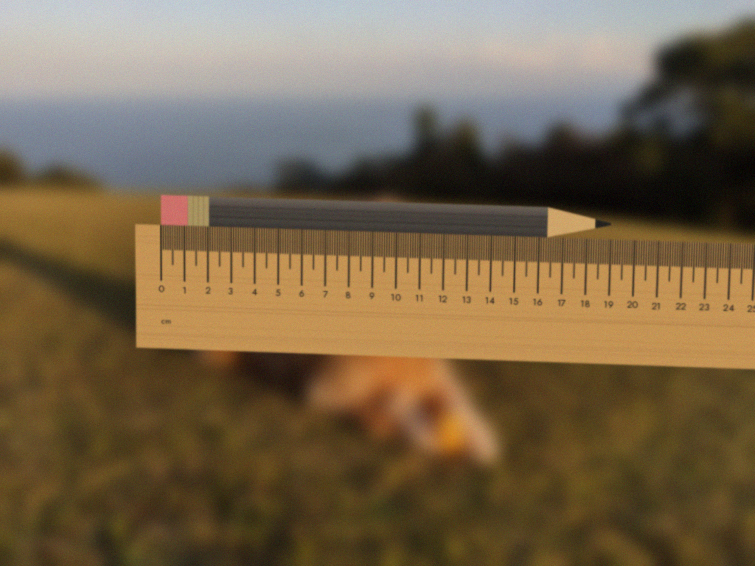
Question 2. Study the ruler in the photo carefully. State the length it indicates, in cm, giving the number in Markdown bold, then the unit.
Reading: **19** cm
